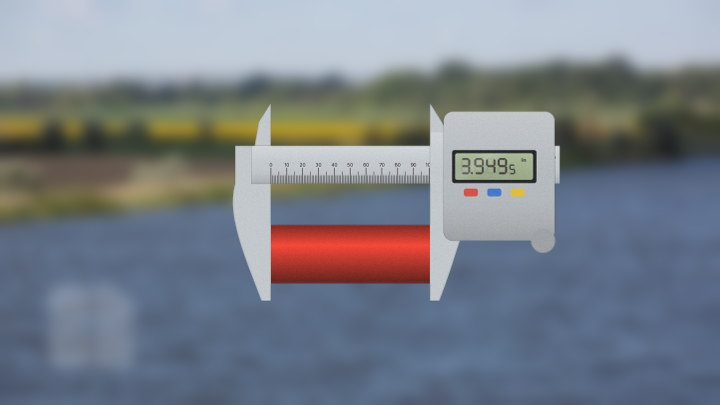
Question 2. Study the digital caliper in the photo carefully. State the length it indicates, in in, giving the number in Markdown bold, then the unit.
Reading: **3.9495** in
